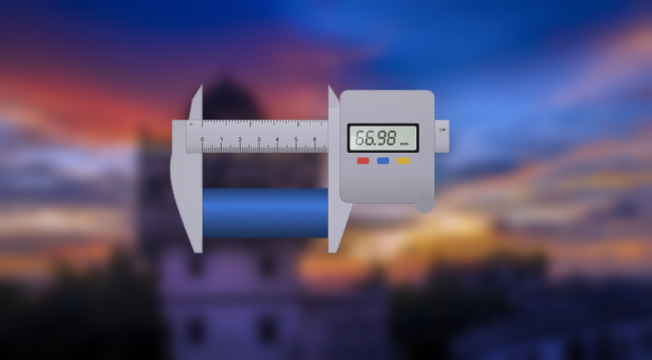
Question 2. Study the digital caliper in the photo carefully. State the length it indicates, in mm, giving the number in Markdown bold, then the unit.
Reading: **66.98** mm
